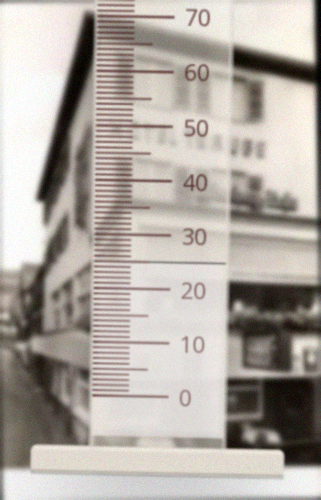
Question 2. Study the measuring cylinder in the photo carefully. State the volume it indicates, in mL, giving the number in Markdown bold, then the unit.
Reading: **25** mL
